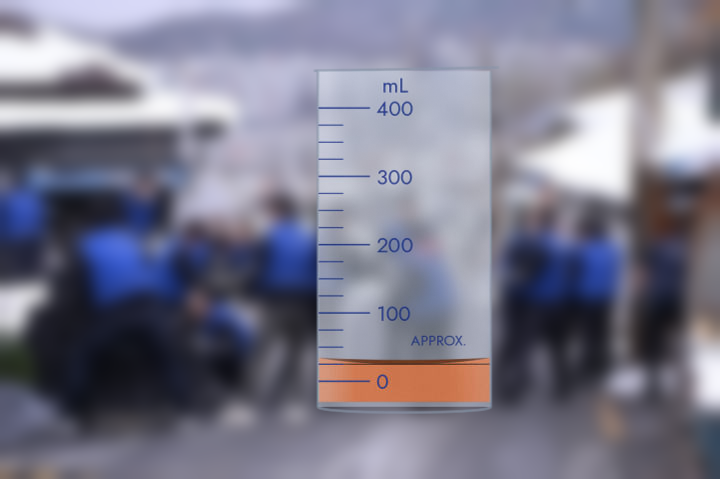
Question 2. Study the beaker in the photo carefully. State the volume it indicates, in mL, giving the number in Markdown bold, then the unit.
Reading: **25** mL
